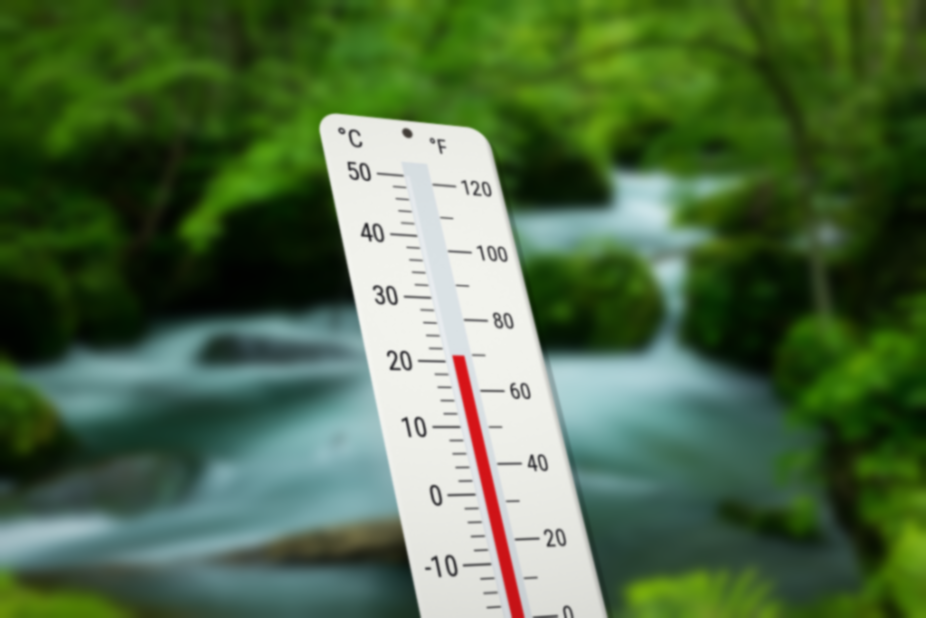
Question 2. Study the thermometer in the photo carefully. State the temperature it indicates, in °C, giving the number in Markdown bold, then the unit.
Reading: **21** °C
